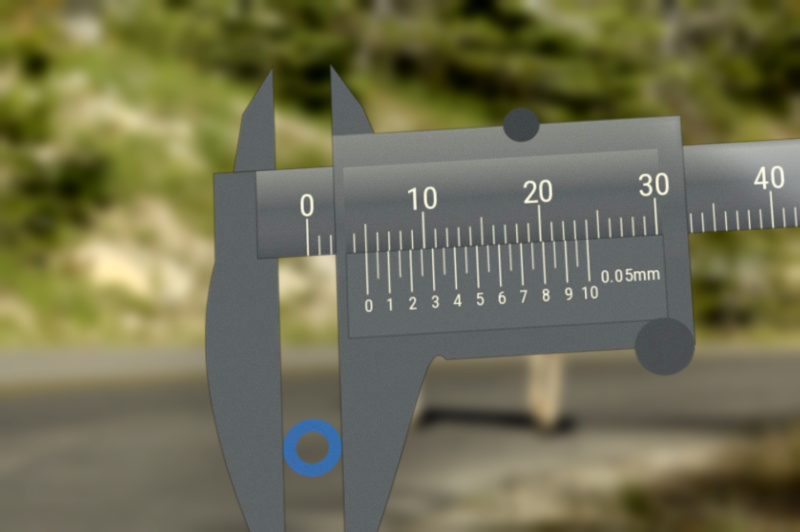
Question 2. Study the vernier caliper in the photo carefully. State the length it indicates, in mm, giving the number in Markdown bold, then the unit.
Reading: **5.0** mm
